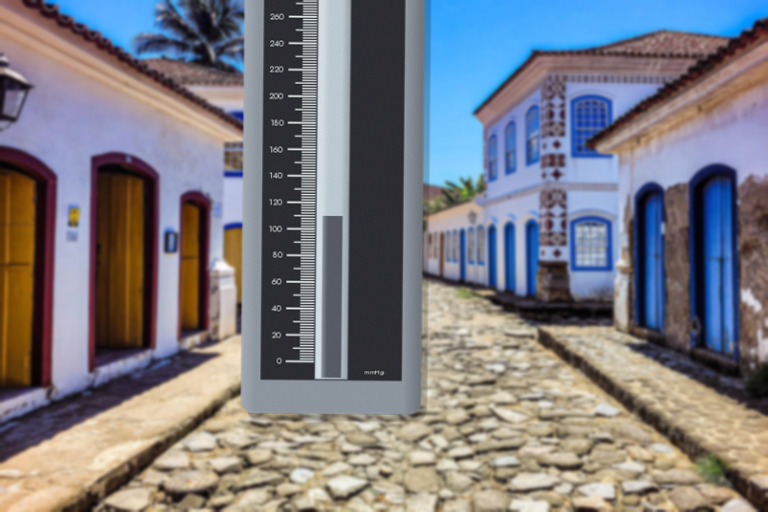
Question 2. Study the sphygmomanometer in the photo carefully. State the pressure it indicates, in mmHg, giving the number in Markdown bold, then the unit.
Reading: **110** mmHg
